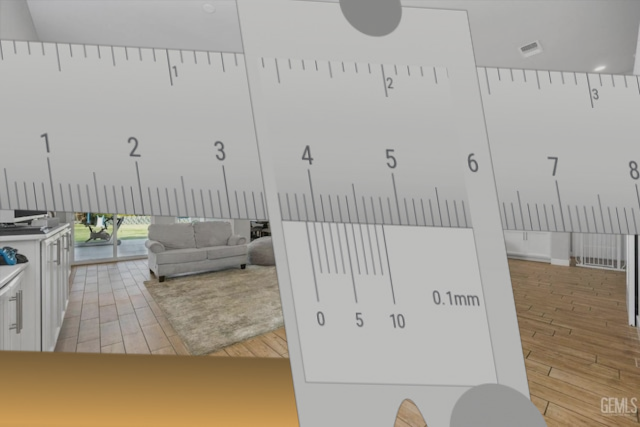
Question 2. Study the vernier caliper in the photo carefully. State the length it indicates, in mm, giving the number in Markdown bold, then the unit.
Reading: **38.8** mm
